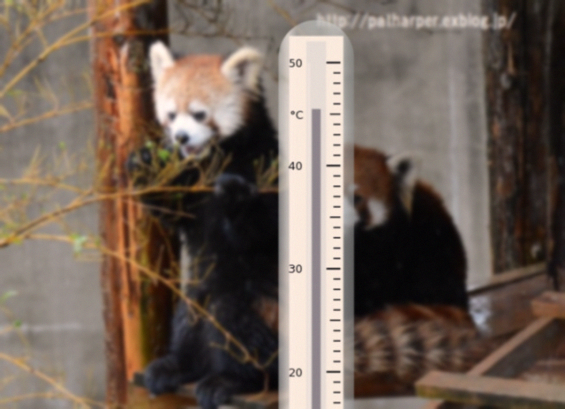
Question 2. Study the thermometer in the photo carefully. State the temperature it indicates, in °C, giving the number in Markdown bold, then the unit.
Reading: **45.5** °C
